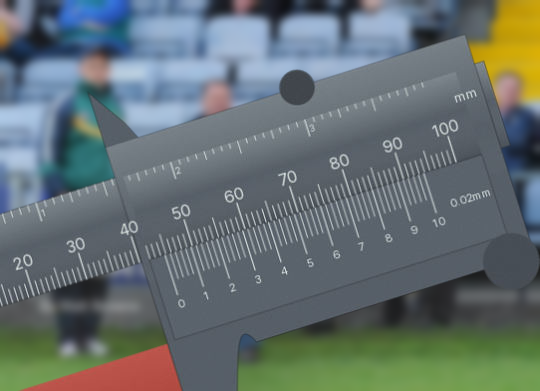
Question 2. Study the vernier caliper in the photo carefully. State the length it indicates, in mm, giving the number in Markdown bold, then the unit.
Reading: **44.8** mm
